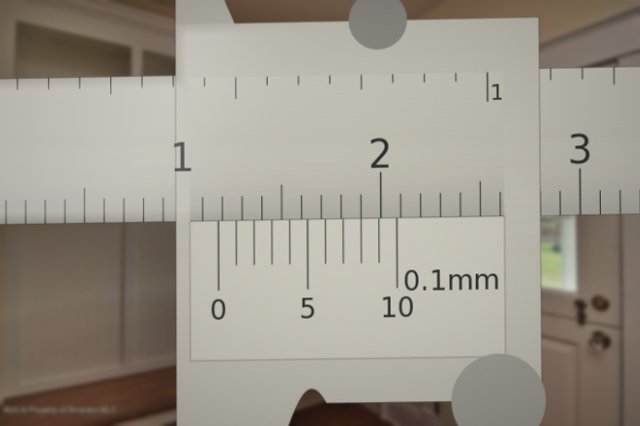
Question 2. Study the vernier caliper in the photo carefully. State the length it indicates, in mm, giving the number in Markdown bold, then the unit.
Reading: **11.8** mm
